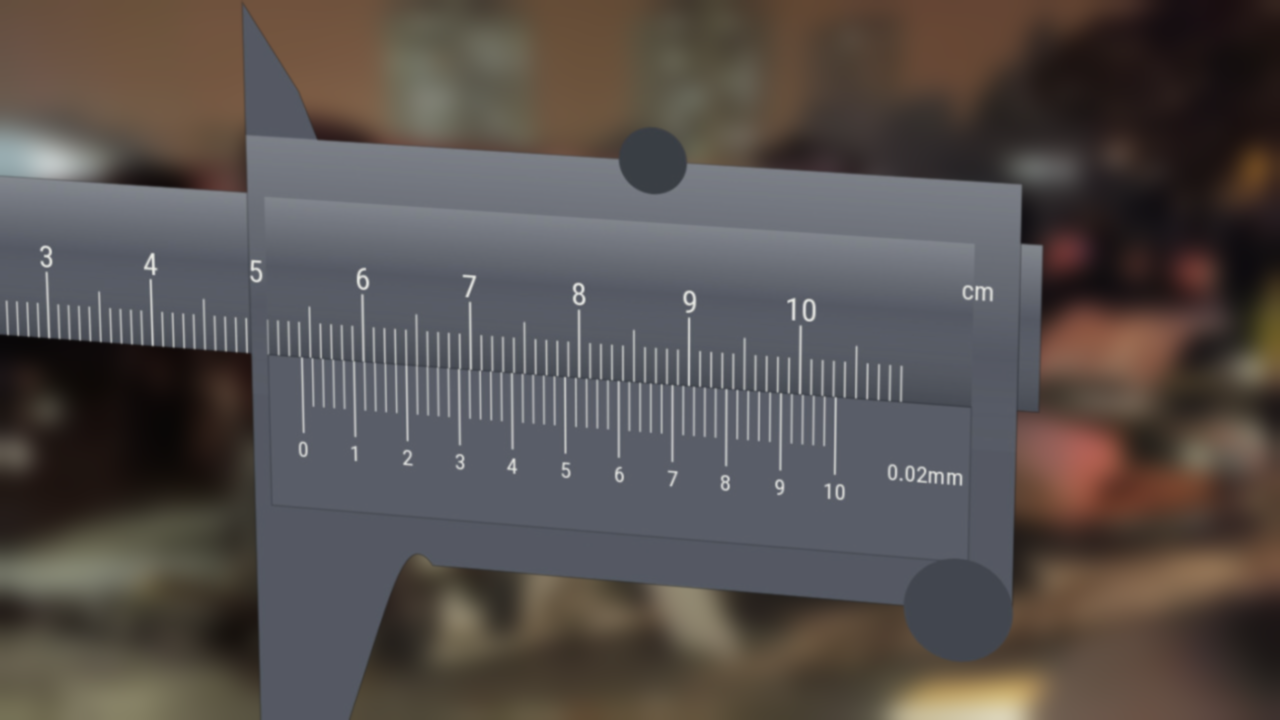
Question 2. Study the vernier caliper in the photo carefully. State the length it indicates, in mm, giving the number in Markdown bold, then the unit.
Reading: **54.2** mm
